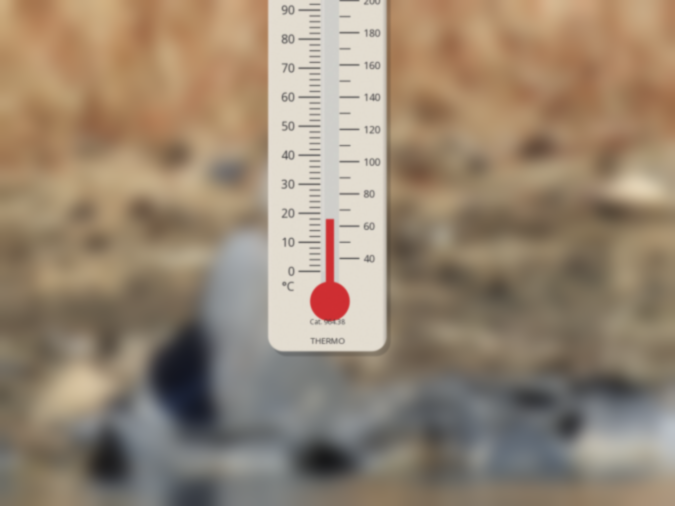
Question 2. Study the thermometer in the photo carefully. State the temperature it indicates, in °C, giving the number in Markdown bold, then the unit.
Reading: **18** °C
